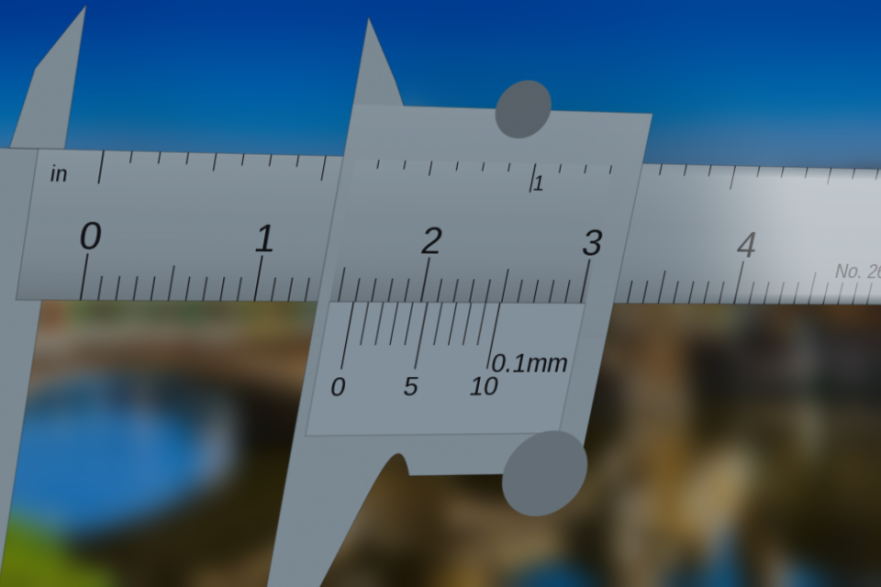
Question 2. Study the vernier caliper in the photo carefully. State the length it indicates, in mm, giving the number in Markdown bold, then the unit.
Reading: **15.9** mm
